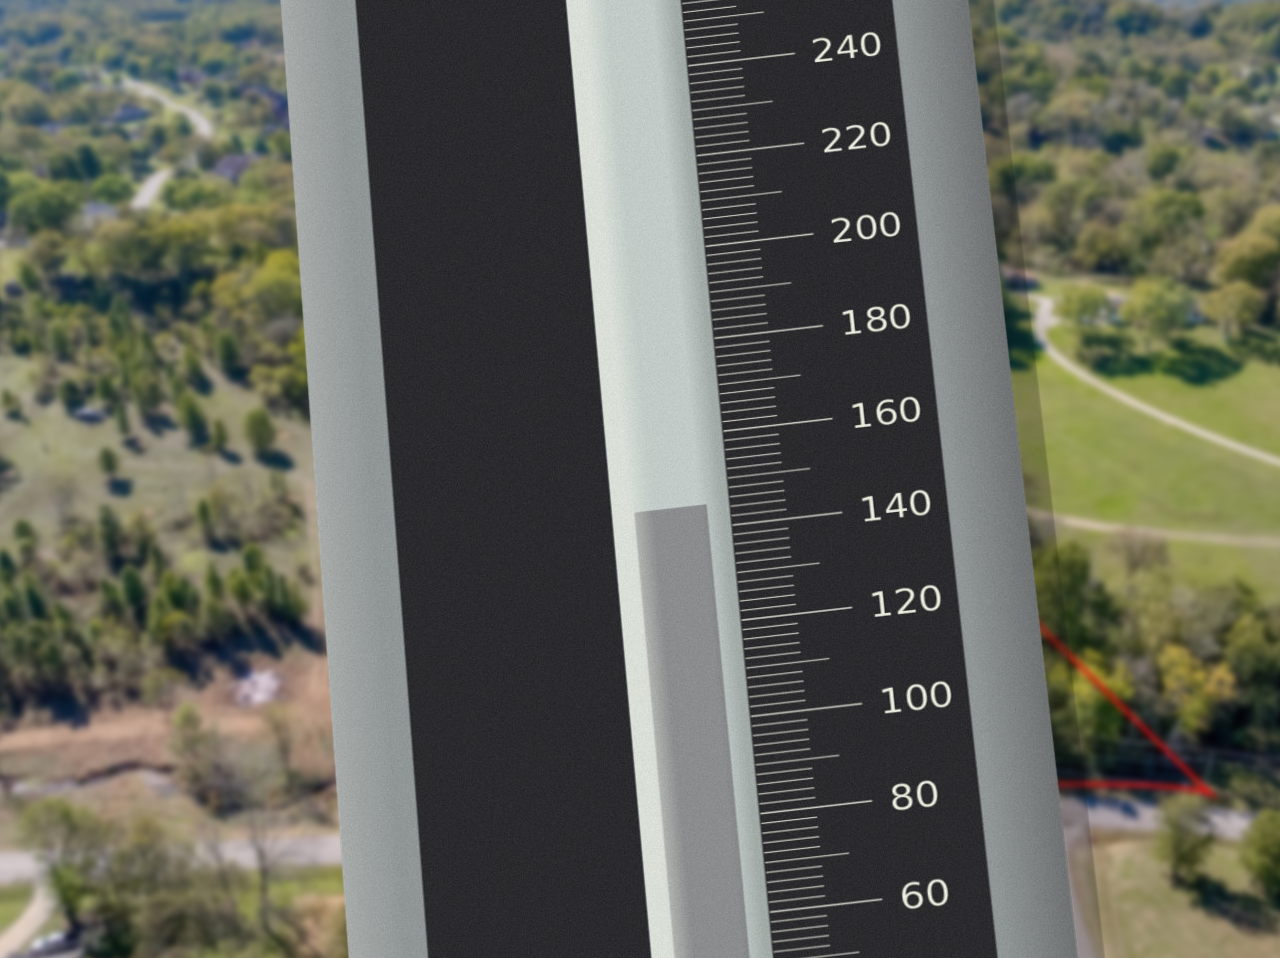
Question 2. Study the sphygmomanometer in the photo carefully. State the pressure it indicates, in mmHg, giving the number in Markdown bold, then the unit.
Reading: **145** mmHg
